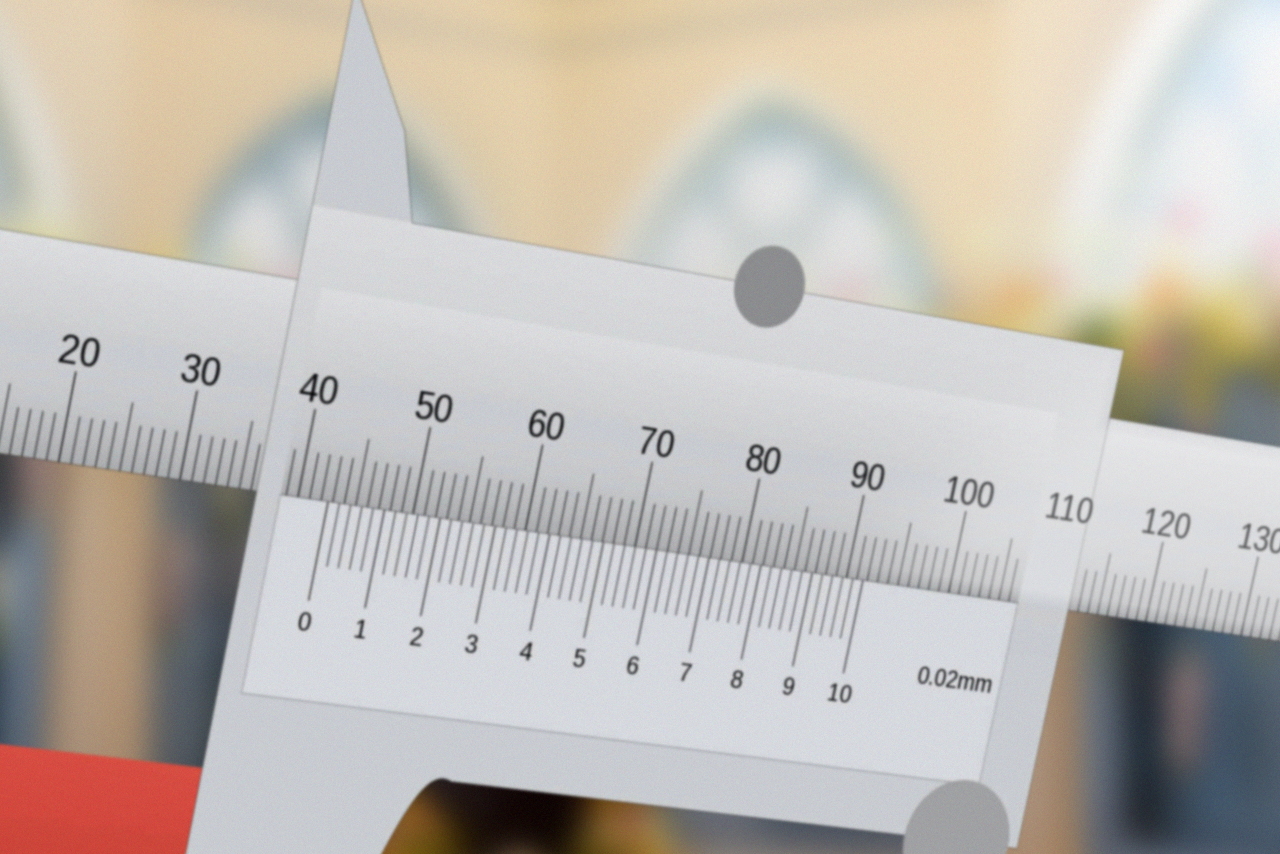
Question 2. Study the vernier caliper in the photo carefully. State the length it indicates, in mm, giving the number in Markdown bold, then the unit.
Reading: **42.6** mm
